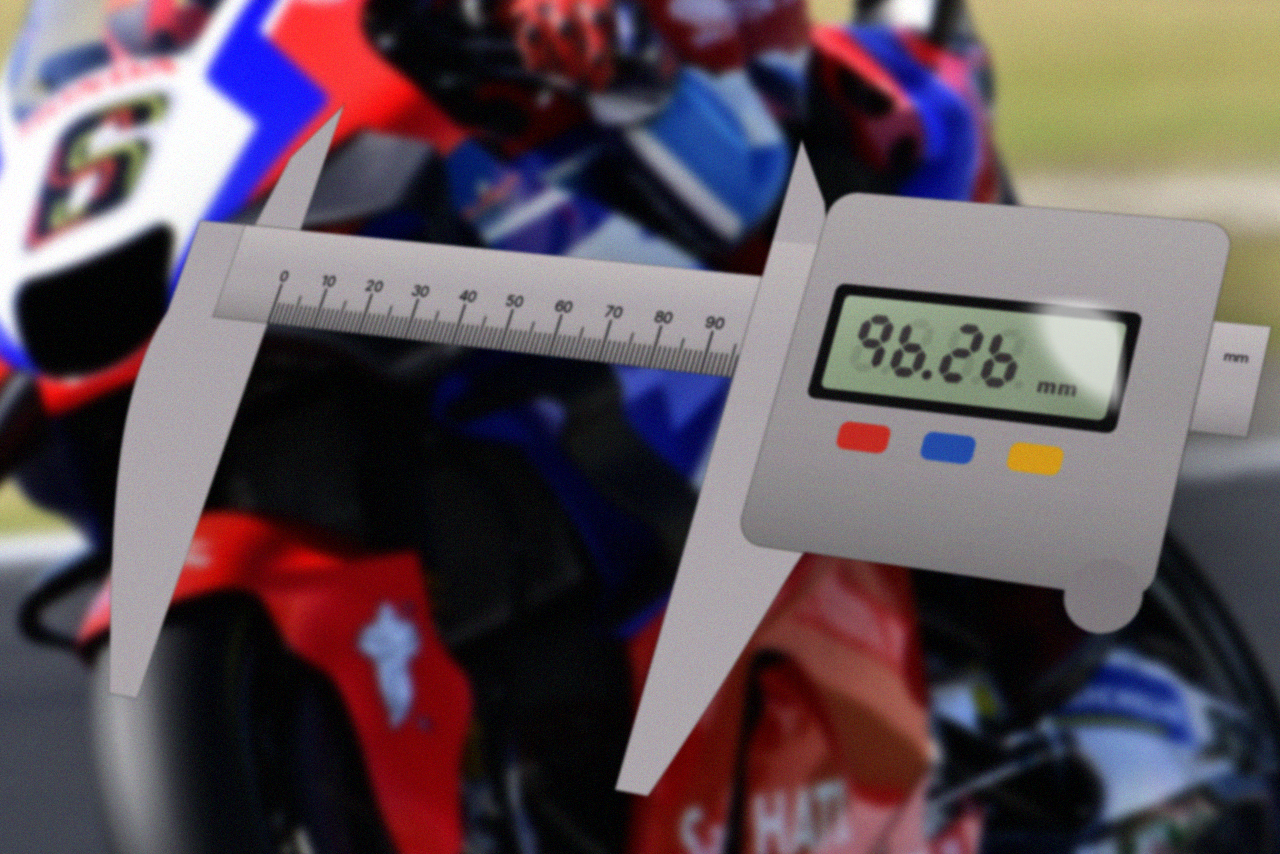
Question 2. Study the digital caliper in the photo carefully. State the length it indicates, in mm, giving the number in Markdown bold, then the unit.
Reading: **96.26** mm
